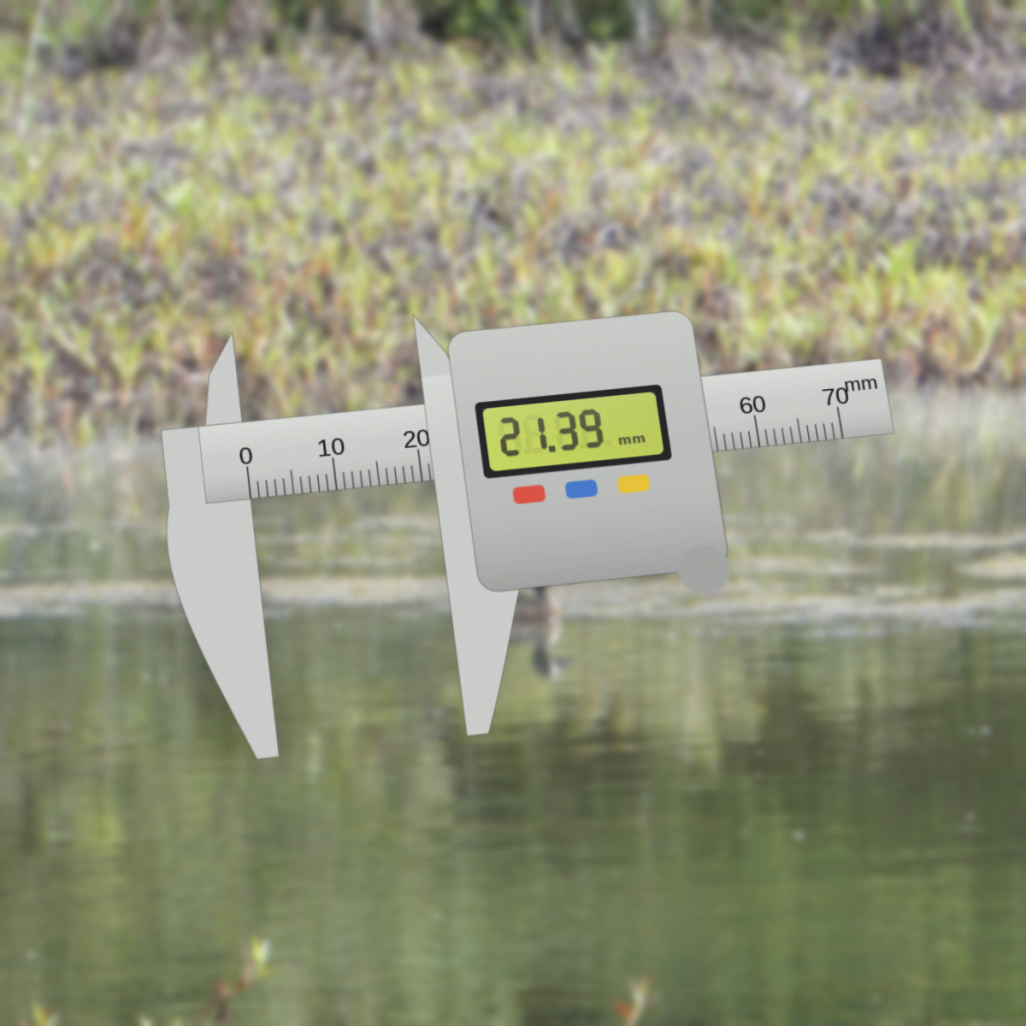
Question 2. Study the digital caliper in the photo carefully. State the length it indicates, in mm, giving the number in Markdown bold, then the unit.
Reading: **21.39** mm
